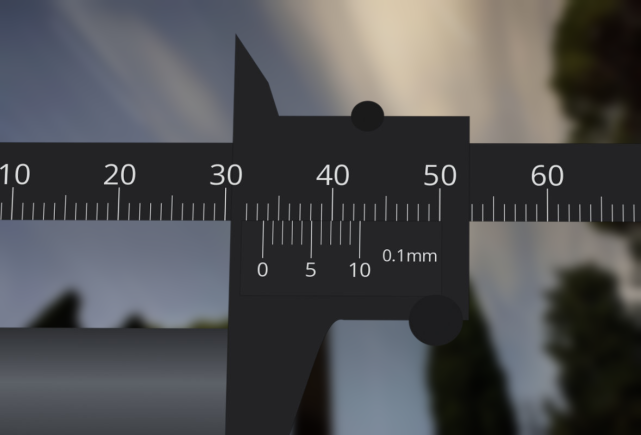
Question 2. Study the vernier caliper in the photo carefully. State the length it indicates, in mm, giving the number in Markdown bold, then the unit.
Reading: **33.6** mm
